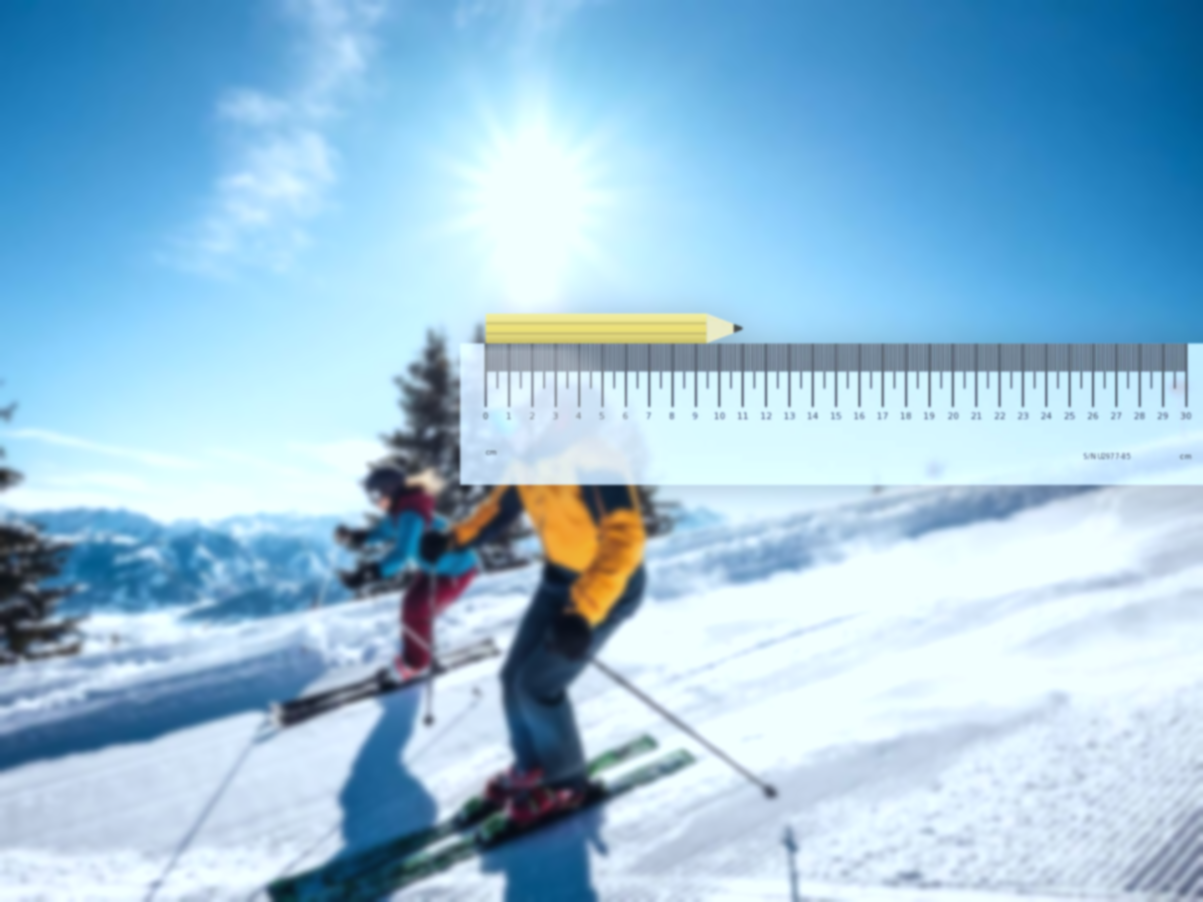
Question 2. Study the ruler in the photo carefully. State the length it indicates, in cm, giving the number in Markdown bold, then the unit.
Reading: **11** cm
